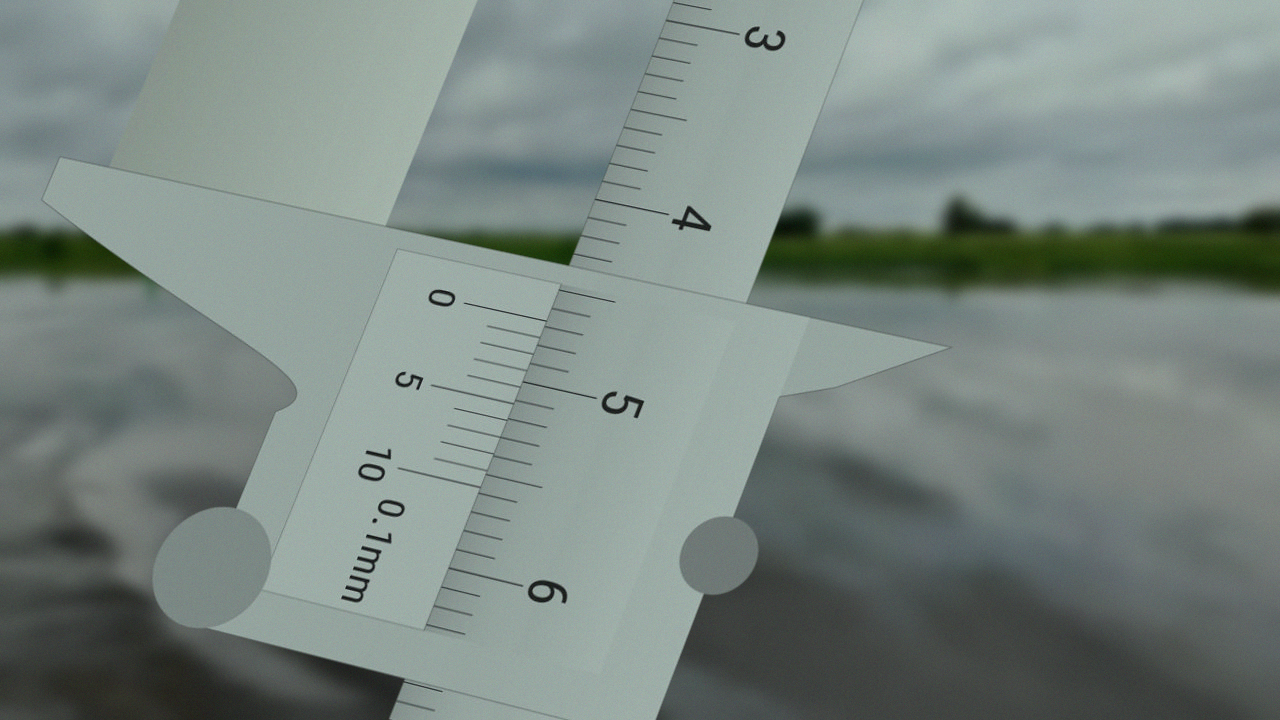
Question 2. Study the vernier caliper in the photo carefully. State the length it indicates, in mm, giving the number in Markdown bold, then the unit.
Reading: **46.7** mm
